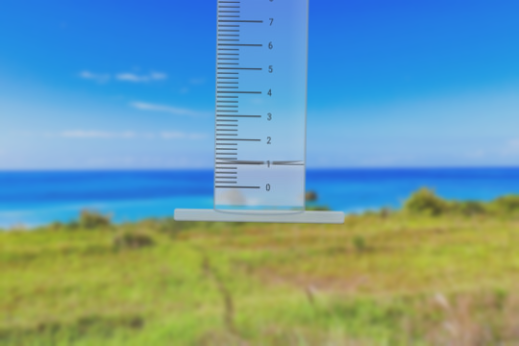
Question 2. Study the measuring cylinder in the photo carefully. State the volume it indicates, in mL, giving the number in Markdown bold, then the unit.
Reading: **1** mL
